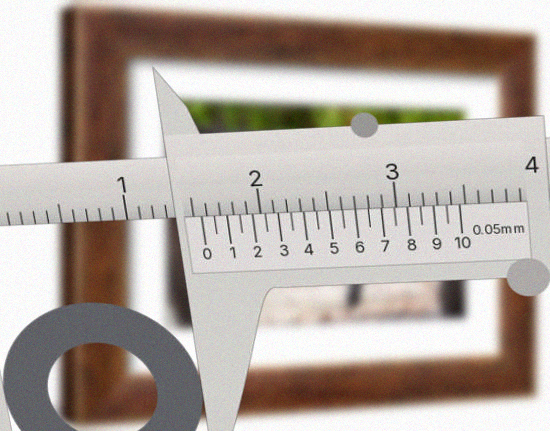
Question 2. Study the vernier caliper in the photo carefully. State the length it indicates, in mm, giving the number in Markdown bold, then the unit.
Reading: **15.6** mm
